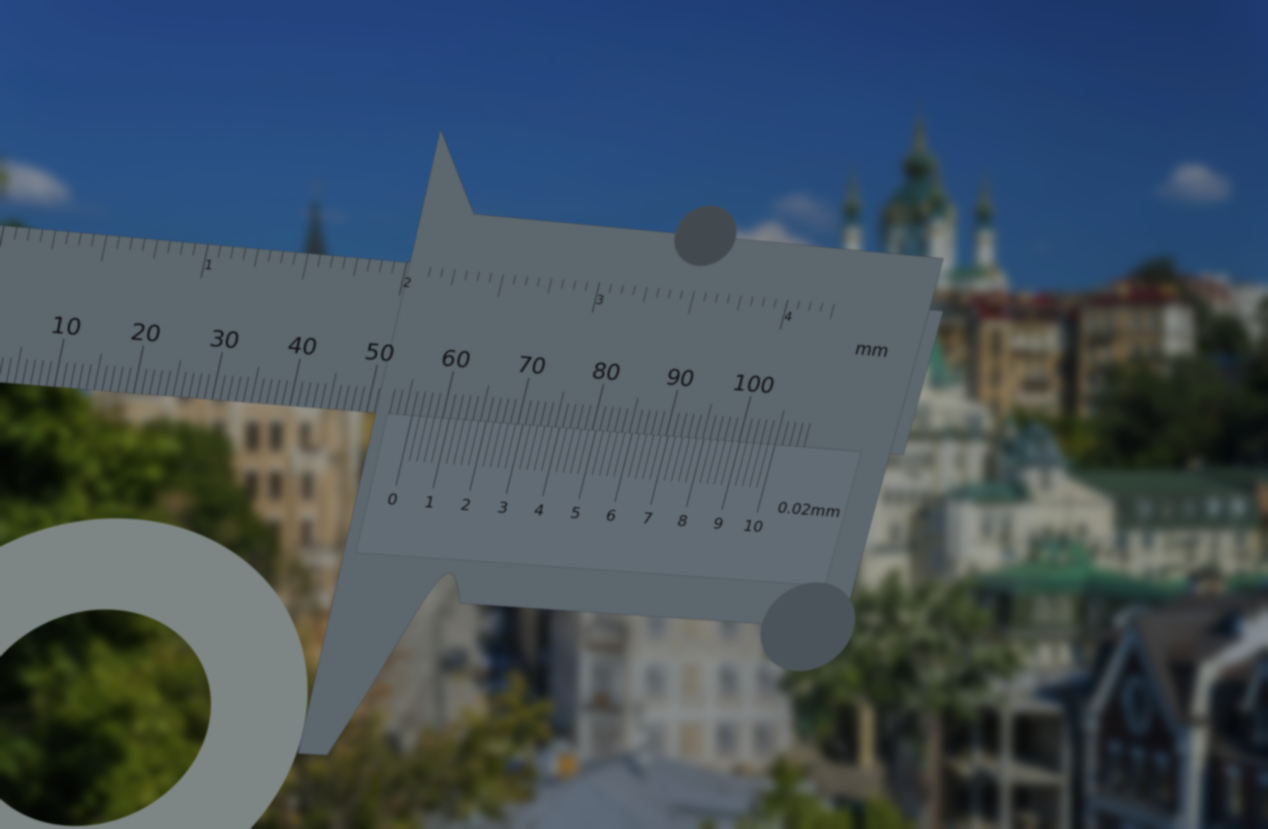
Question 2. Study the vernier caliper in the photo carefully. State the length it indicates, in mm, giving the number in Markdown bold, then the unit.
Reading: **56.0** mm
